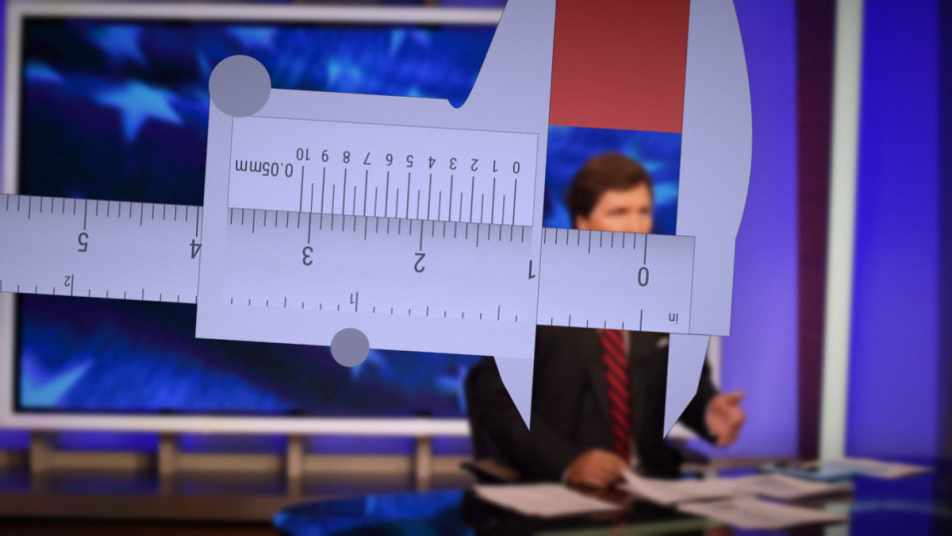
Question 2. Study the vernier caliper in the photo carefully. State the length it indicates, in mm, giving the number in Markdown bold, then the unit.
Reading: **11.9** mm
